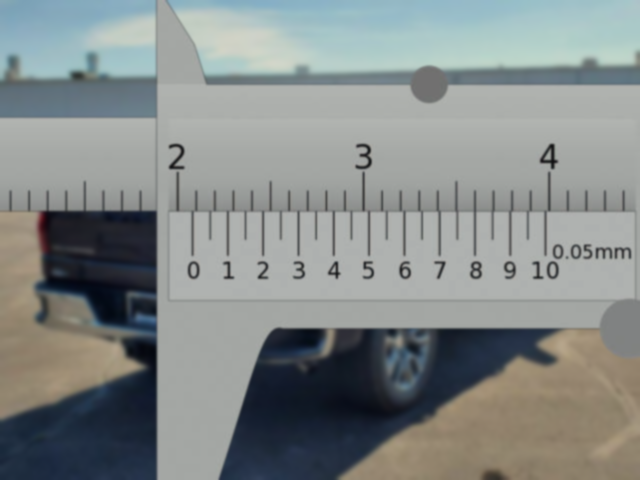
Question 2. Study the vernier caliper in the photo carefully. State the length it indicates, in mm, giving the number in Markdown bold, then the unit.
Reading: **20.8** mm
